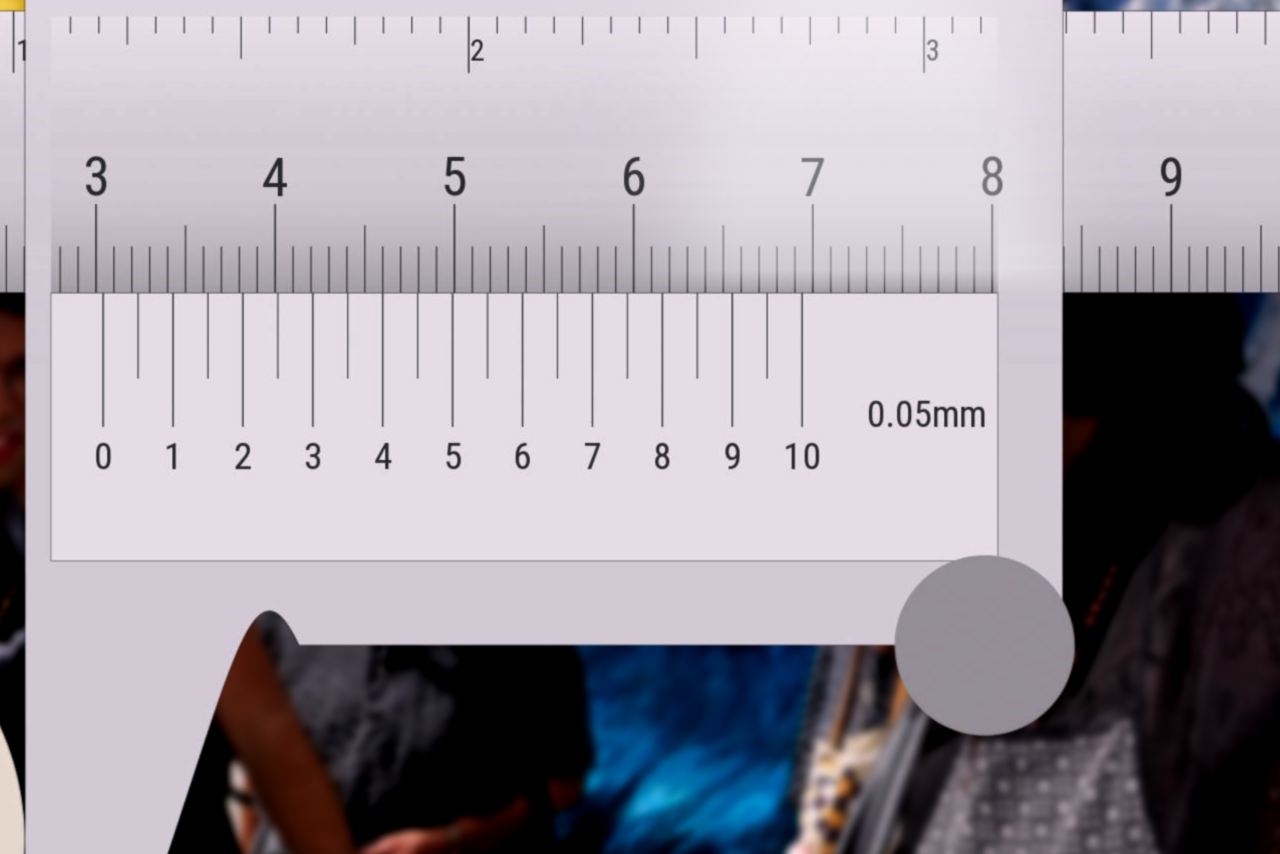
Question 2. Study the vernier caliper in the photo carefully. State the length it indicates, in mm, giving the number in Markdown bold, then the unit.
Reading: **30.4** mm
